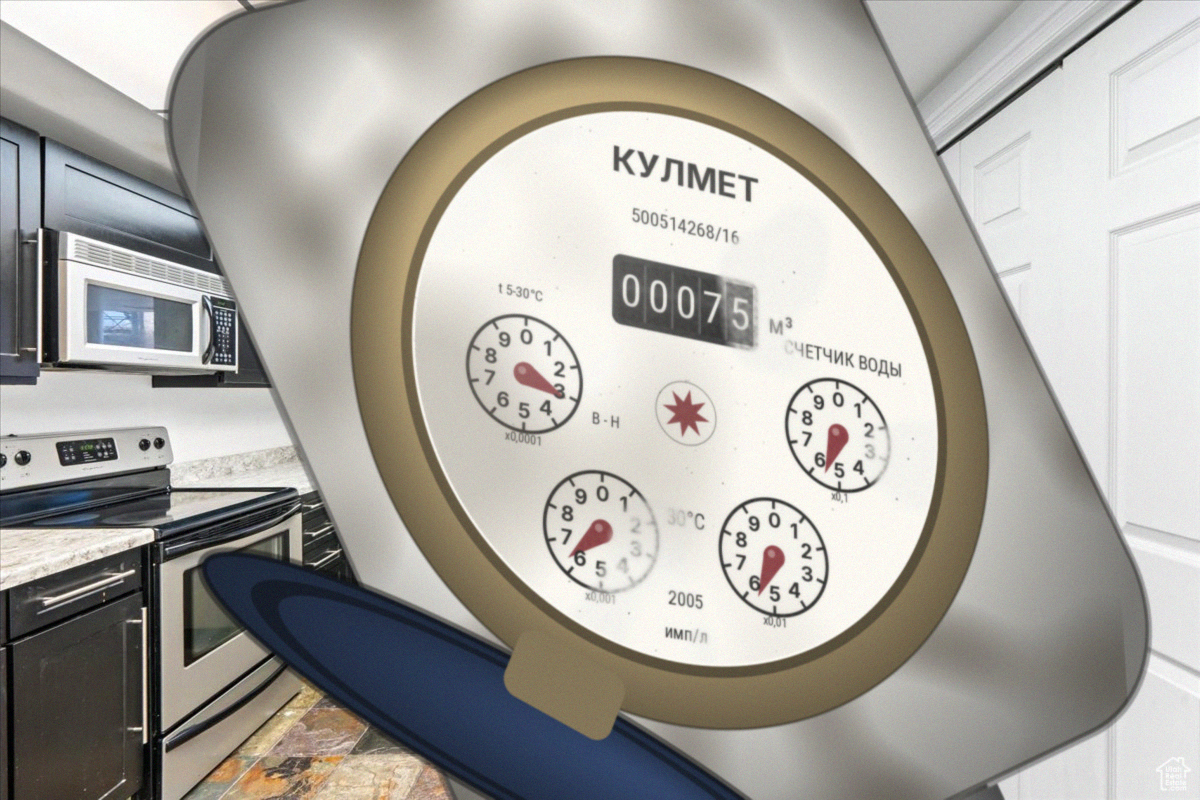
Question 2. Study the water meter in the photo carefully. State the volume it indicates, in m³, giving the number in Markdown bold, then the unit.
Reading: **75.5563** m³
